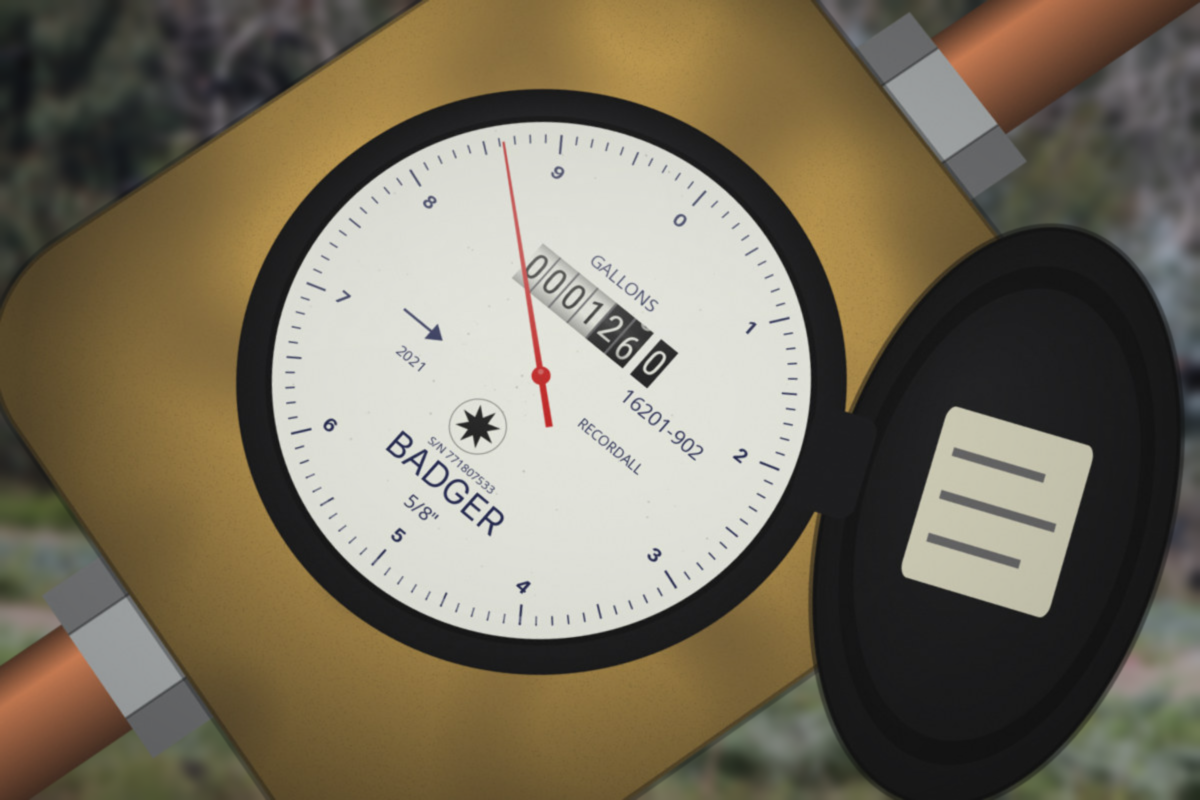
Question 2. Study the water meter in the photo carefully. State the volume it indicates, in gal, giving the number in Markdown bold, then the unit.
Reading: **1258.6** gal
